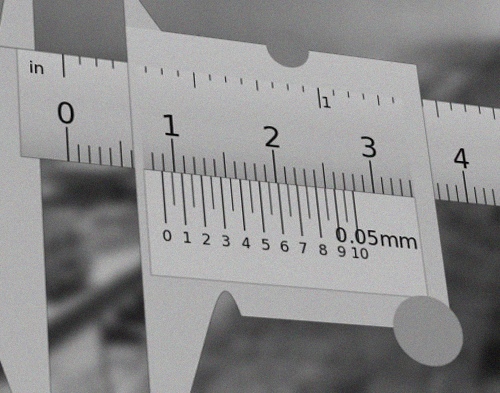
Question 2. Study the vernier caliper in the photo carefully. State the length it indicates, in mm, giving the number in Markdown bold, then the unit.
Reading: **8.8** mm
